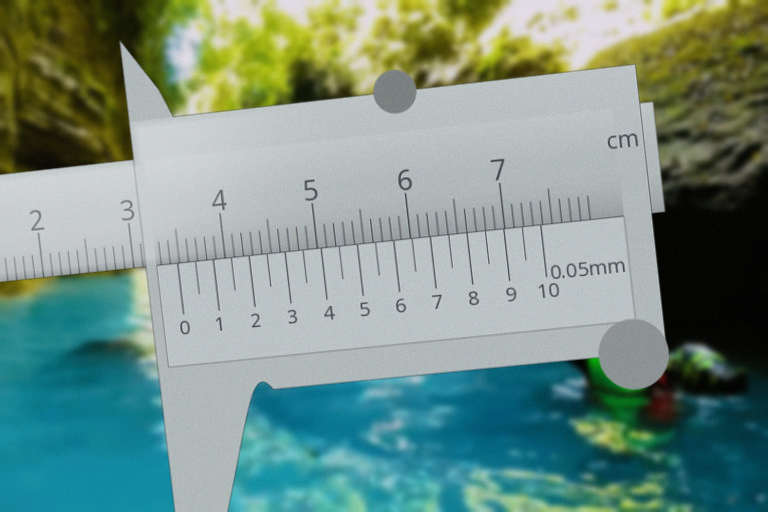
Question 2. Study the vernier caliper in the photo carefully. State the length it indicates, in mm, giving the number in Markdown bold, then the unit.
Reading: **34.8** mm
